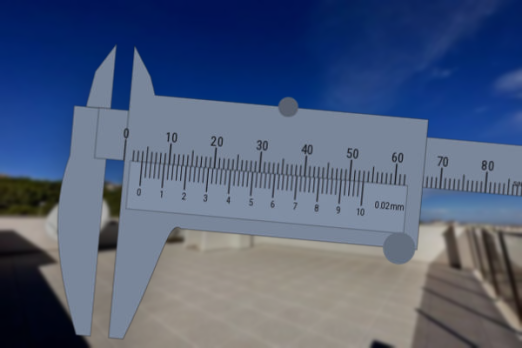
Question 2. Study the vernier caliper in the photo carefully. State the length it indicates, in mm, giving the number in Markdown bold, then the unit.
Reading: **4.0** mm
